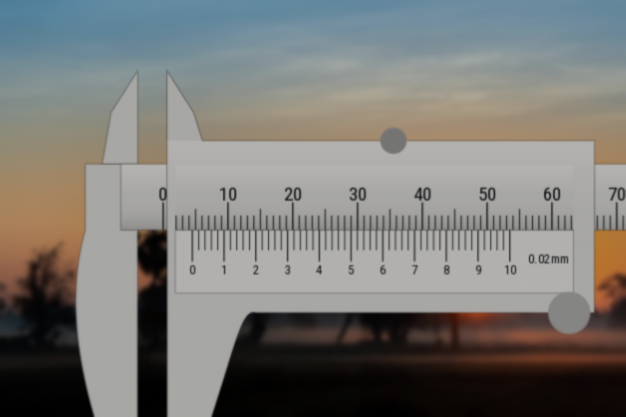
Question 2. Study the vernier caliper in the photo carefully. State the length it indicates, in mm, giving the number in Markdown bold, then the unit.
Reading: **4.5** mm
